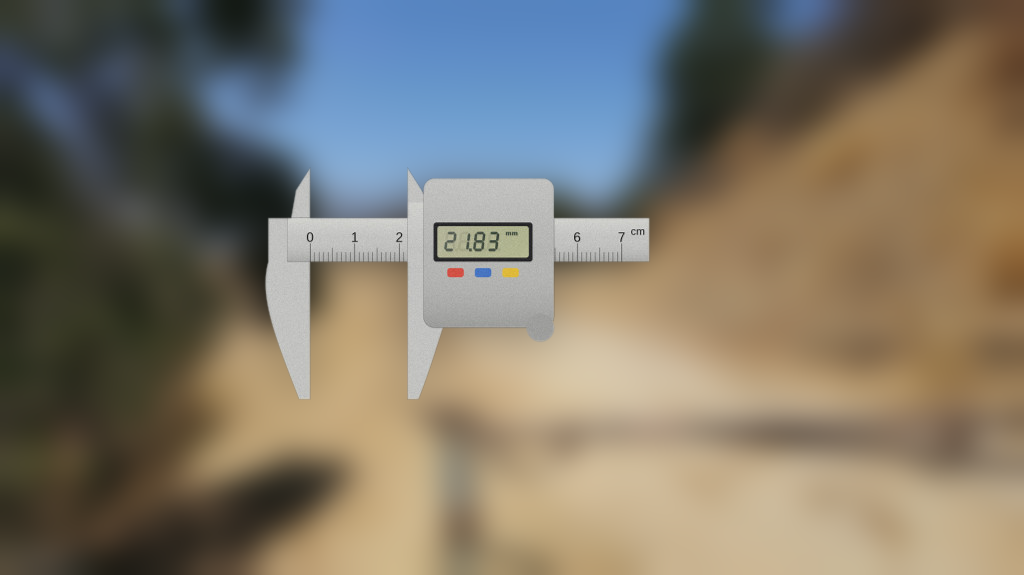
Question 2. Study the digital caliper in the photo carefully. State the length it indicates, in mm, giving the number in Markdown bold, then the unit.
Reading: **21.83** mm
